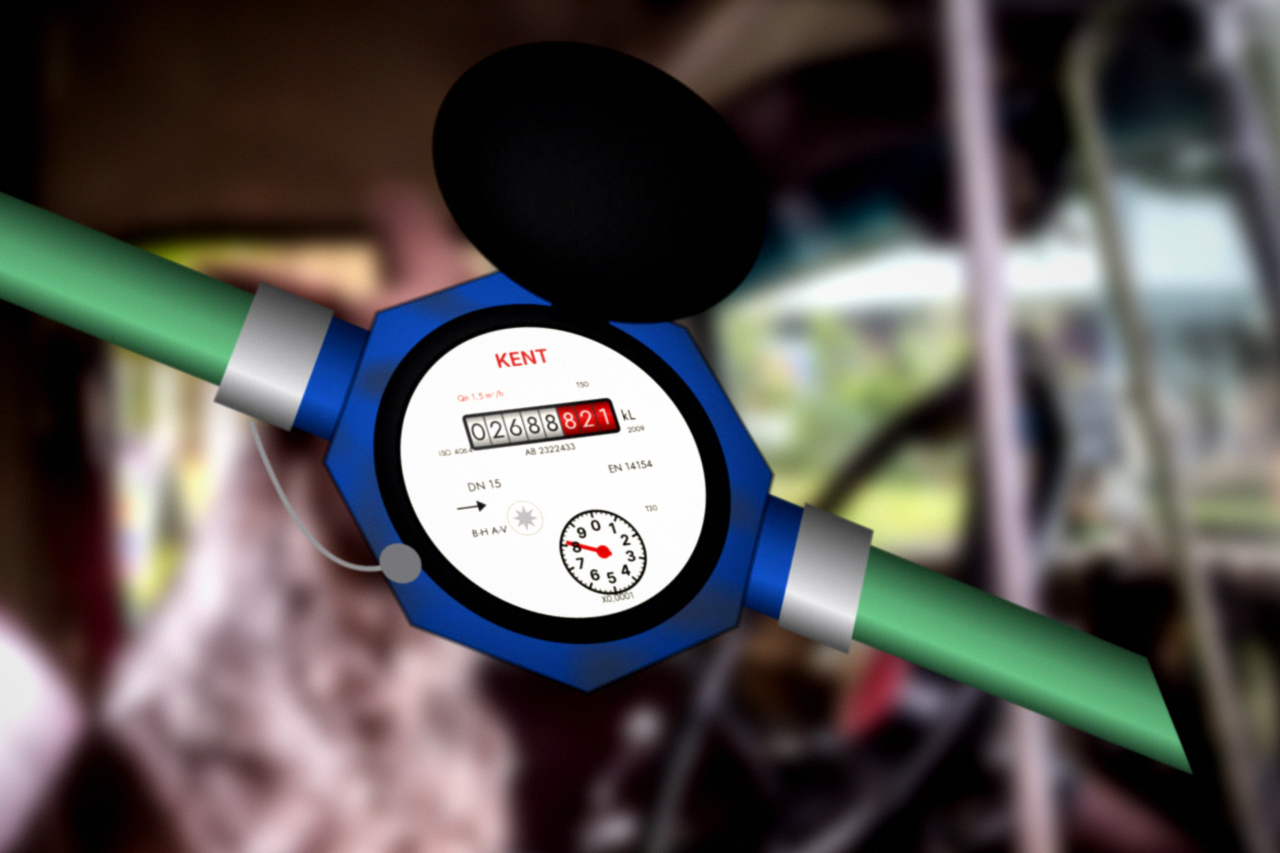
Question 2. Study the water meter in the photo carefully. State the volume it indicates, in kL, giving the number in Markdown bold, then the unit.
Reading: **2688.8218** kL
